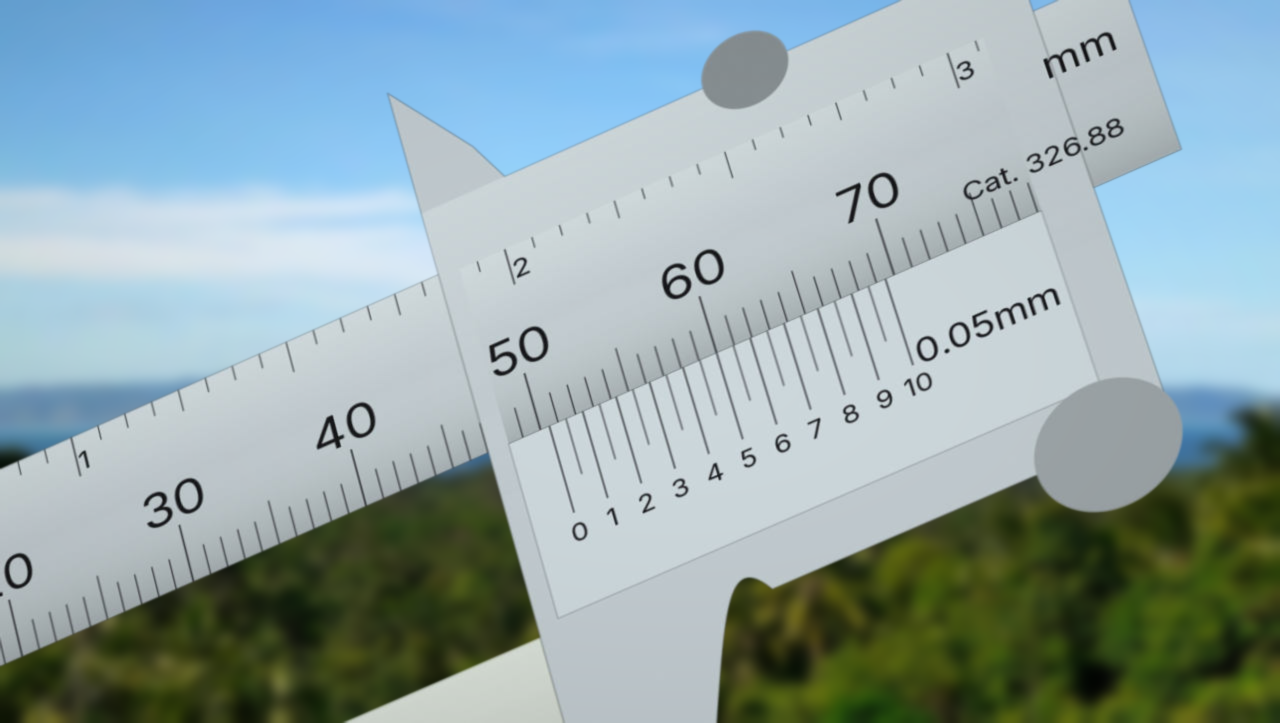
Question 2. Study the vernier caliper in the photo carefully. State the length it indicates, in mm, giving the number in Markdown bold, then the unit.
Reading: **50.5** mm
